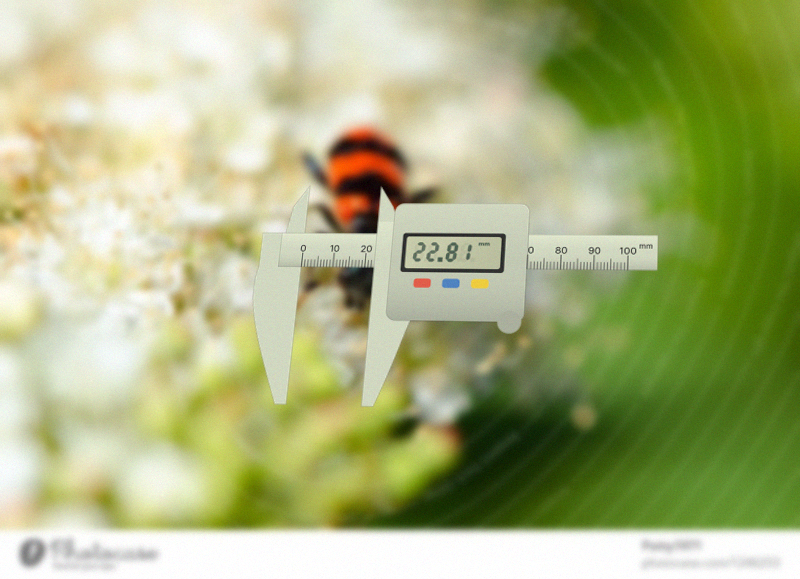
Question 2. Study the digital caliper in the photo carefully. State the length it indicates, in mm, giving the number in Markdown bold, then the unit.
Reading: **22.81** mm
